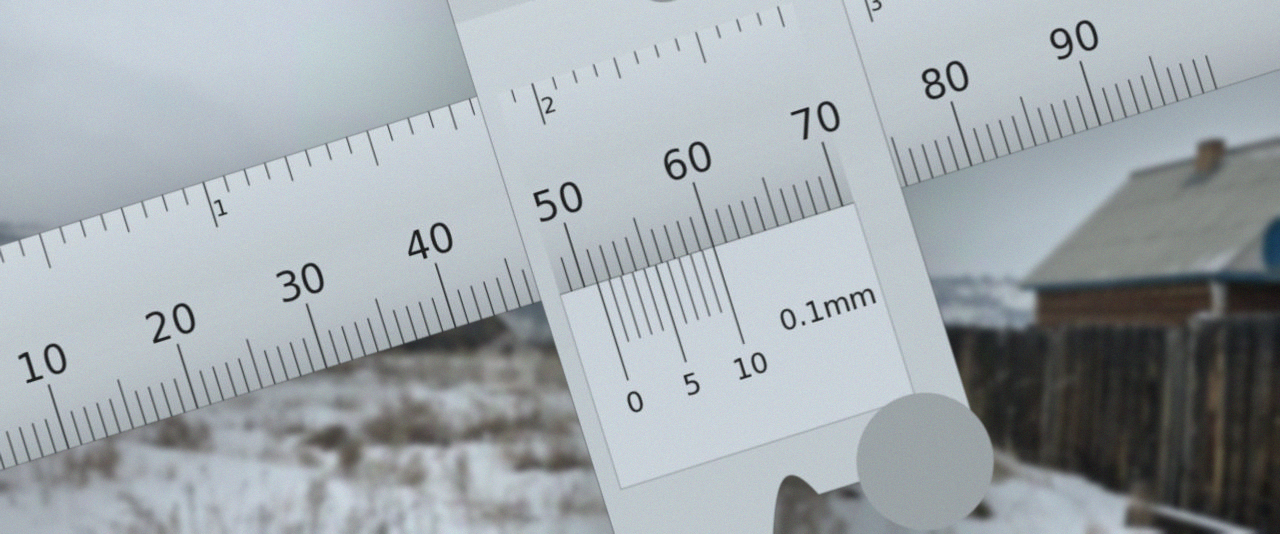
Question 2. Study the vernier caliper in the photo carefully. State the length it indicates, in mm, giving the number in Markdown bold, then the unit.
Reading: **51.0** mm
